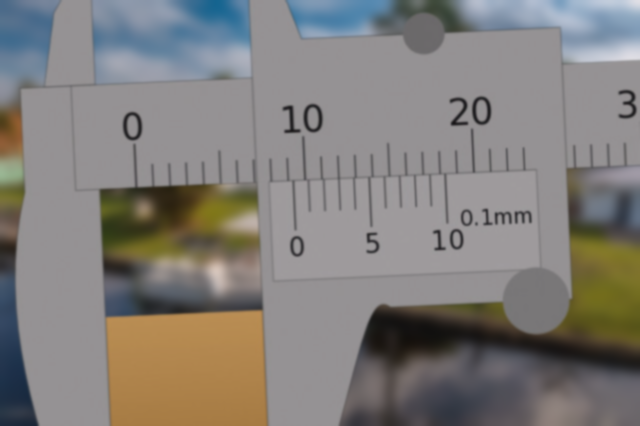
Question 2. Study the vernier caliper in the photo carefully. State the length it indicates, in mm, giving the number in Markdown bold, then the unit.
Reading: **9.3** mm
